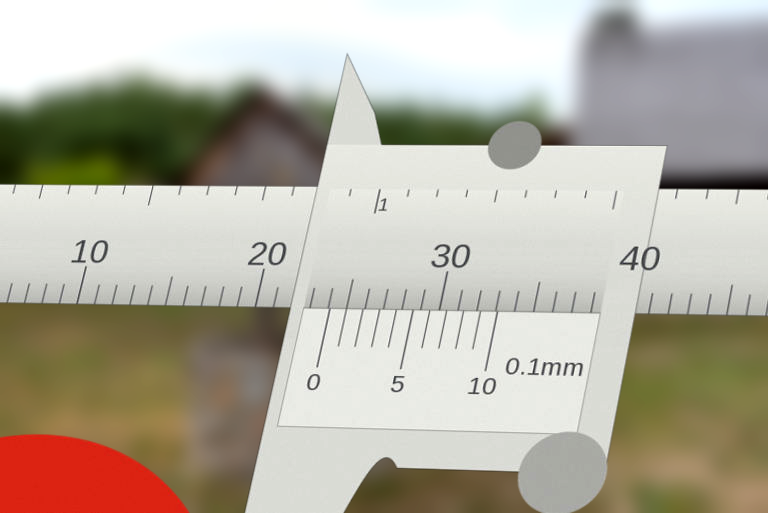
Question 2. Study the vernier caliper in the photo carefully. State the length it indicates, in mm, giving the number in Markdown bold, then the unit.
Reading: **24.1** mm
